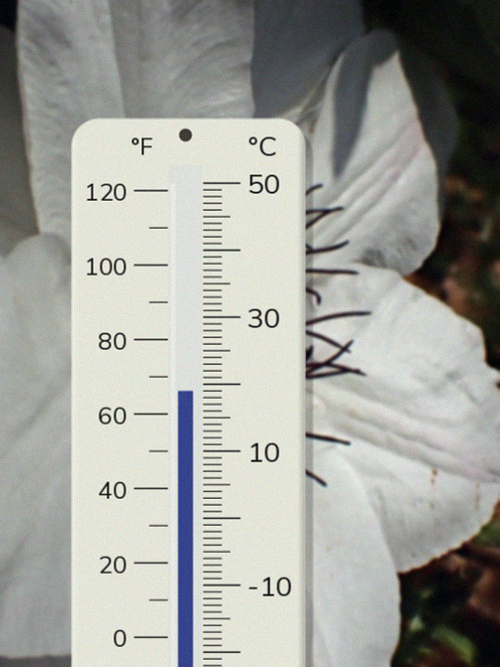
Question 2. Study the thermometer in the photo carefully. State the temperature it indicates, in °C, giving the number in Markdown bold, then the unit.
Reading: **19** °C
